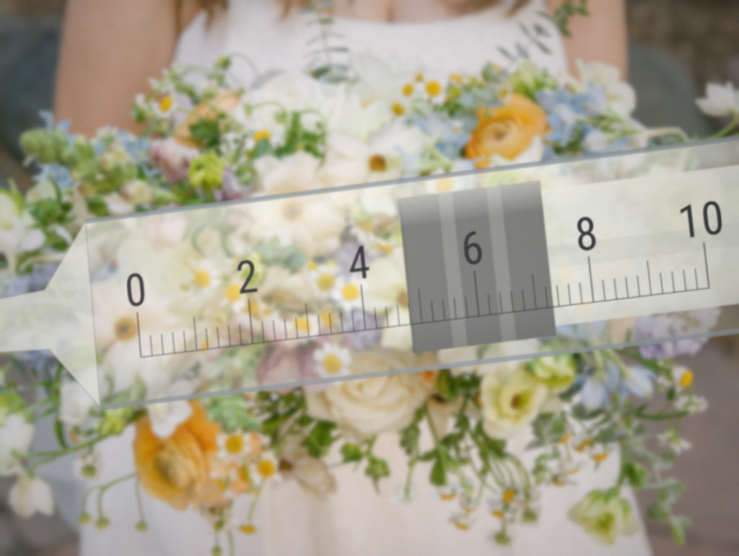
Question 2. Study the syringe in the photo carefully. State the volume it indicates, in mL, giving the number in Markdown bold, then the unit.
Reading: **4.8** mL
